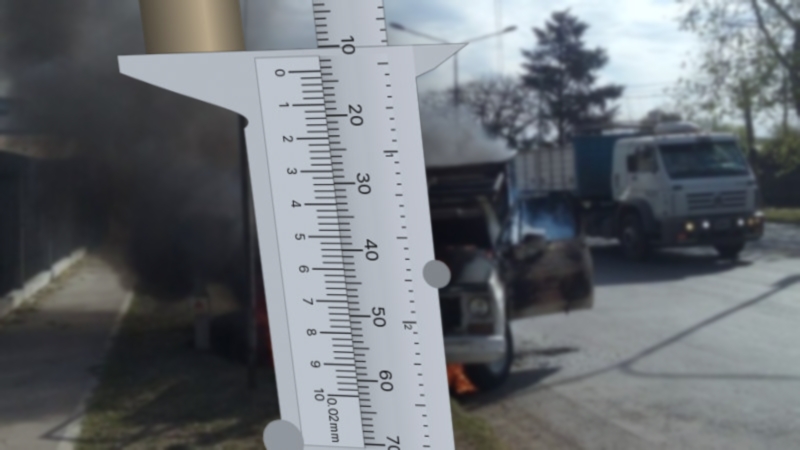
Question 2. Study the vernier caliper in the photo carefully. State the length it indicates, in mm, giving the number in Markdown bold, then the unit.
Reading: **13.5** mm
